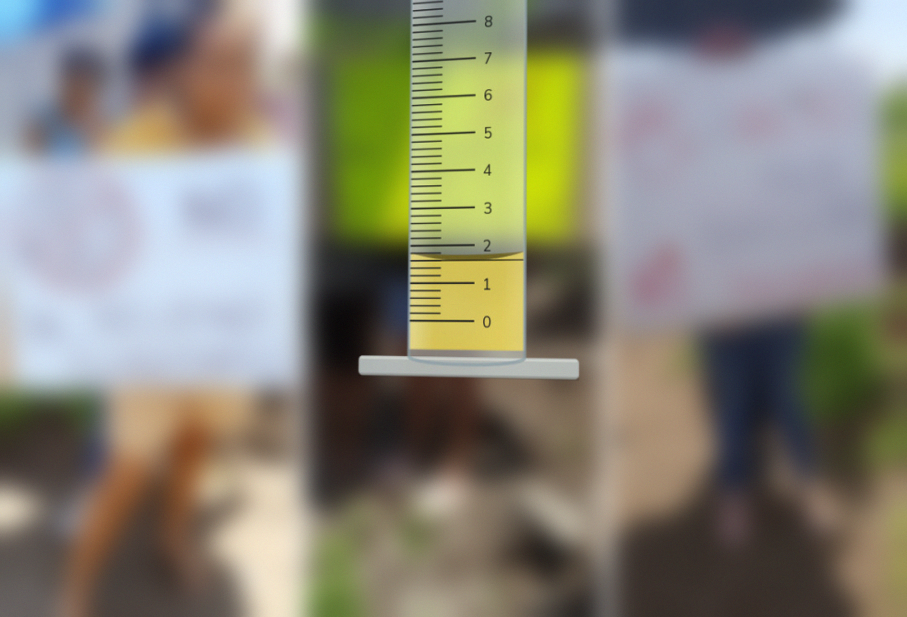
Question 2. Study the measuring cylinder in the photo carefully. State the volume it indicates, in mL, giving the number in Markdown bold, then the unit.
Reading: **1.6** mL
